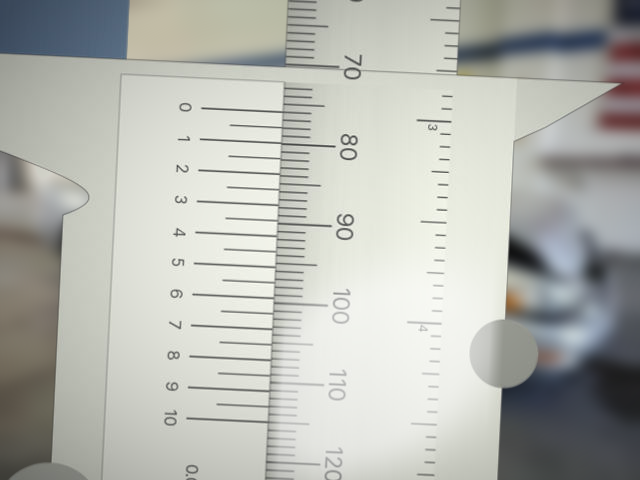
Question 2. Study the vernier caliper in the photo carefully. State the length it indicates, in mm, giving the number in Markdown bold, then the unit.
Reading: **76.0** mm
